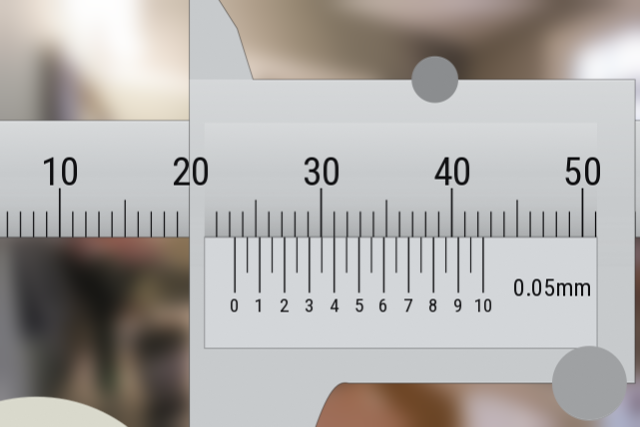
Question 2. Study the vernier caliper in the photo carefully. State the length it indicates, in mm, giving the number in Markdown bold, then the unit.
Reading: **23.4** mm
